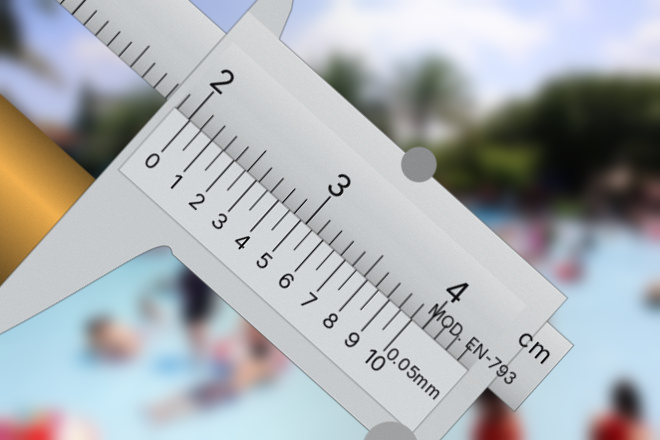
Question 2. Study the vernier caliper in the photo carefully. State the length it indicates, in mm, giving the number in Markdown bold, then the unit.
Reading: **20.1** mm
